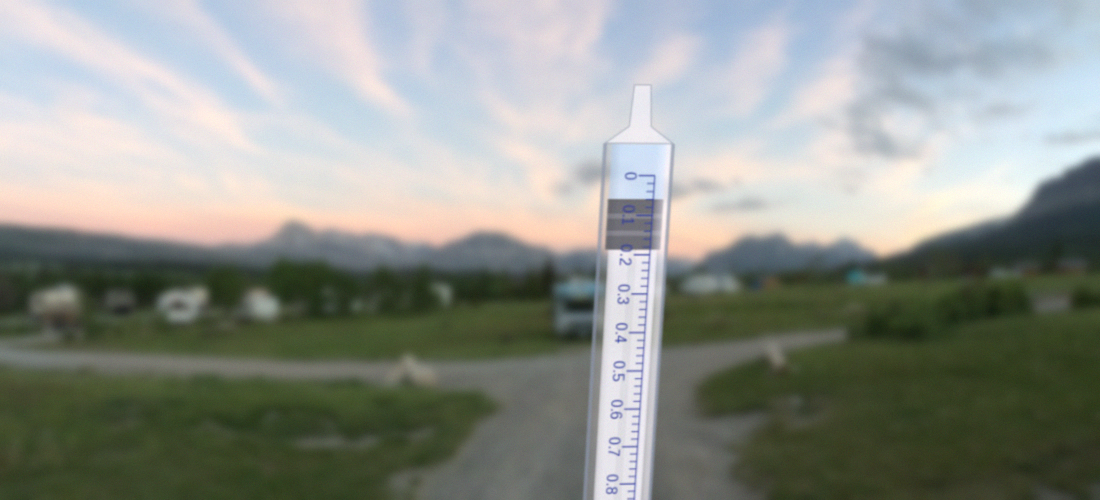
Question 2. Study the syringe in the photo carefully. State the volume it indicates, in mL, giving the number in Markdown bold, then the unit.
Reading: **0.06** mL
